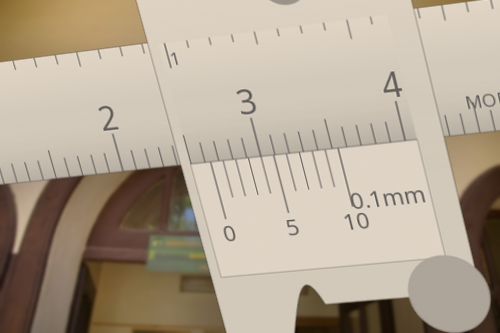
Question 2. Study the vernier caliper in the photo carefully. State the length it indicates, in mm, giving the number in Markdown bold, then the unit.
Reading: **26.4** mm
